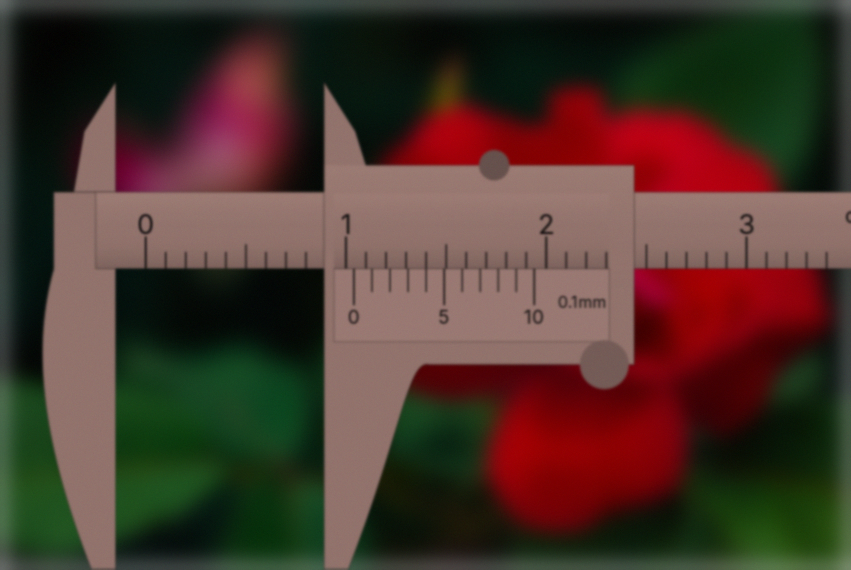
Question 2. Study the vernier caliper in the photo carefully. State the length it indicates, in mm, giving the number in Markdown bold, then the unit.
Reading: **10.4** mm
